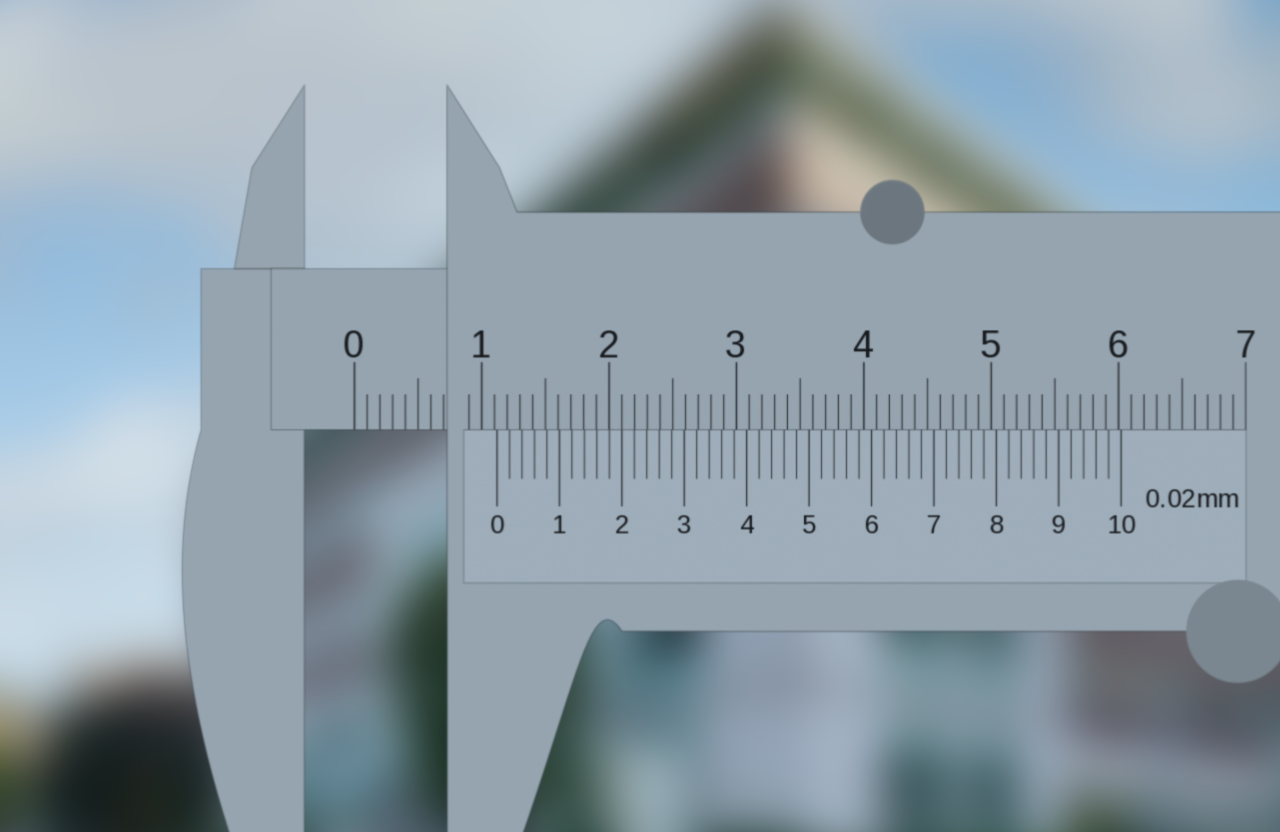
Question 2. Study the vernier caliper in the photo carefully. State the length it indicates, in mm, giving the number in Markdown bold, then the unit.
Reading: **11.2** mm
